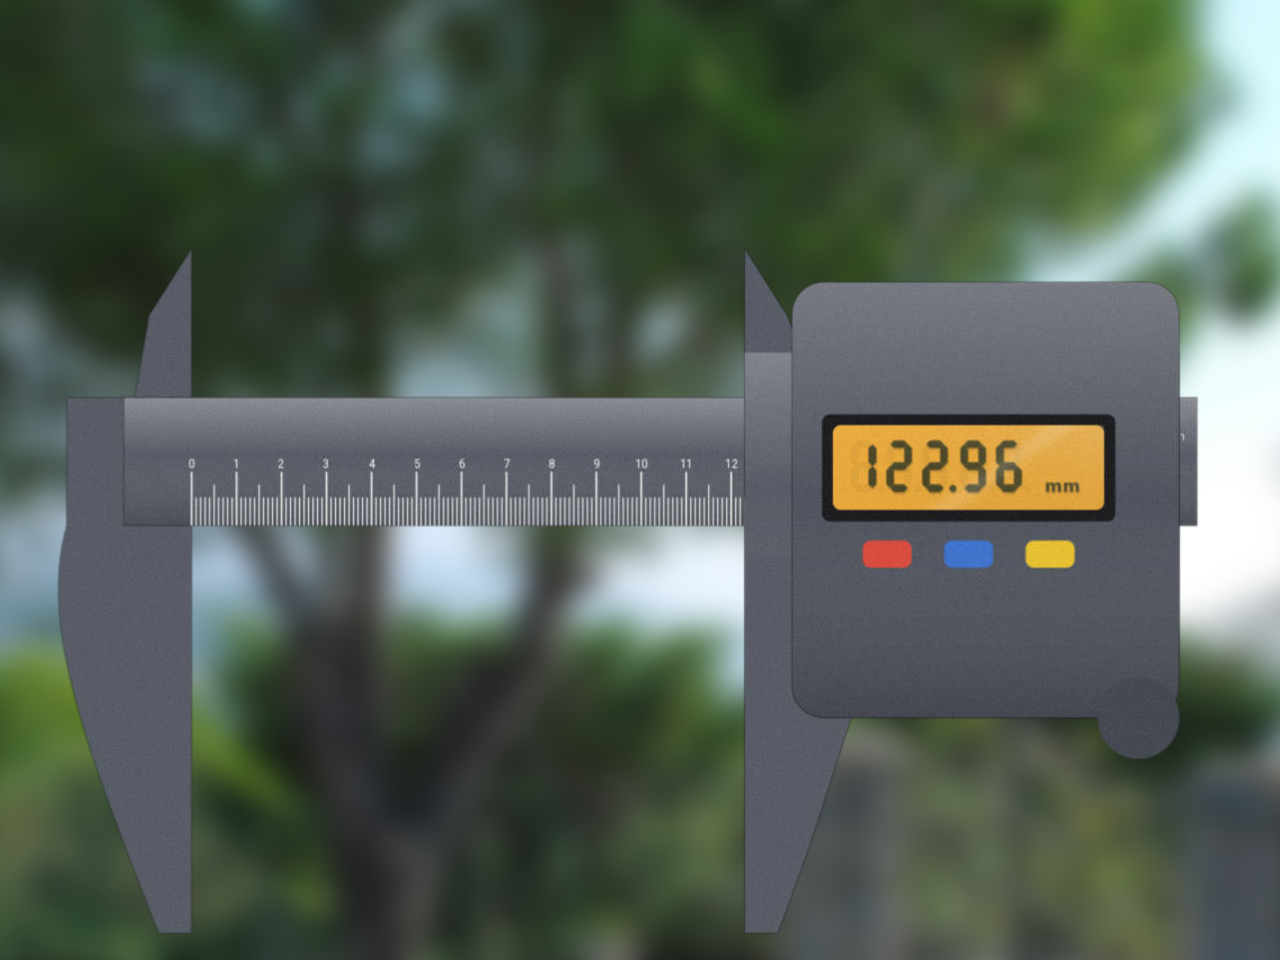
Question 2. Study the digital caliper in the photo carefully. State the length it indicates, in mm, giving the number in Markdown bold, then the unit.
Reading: **122.96** mm
